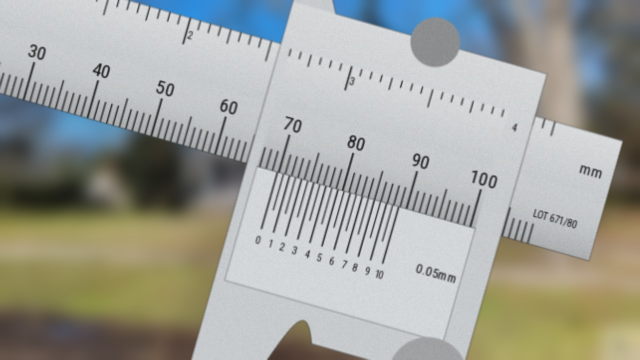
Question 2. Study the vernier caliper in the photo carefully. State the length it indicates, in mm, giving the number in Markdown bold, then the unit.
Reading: **69.8** mm
